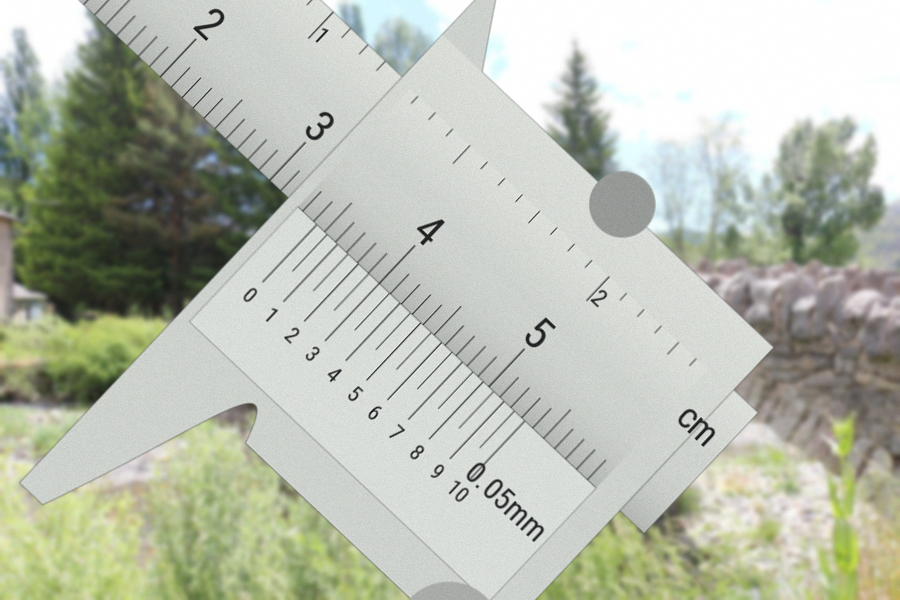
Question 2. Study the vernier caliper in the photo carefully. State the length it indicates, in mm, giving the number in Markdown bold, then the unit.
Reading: **34.3** mm
